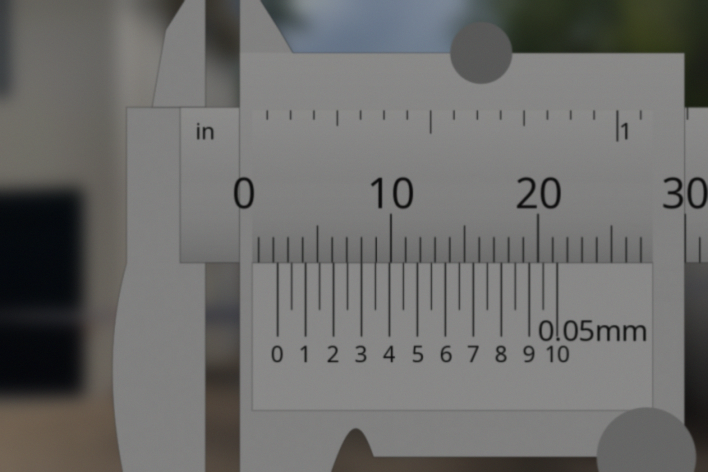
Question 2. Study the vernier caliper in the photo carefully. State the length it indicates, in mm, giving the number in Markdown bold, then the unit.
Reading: **2.3** mm
